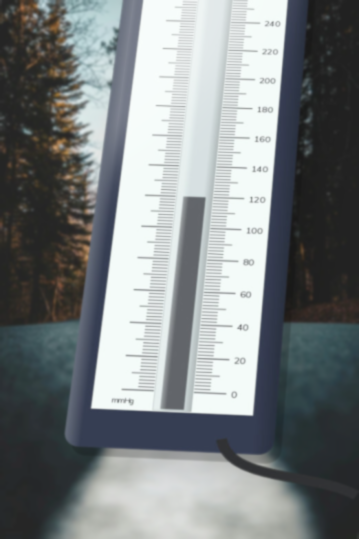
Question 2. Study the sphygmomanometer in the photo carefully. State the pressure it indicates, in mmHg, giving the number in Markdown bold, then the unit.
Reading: **120** mmHg
